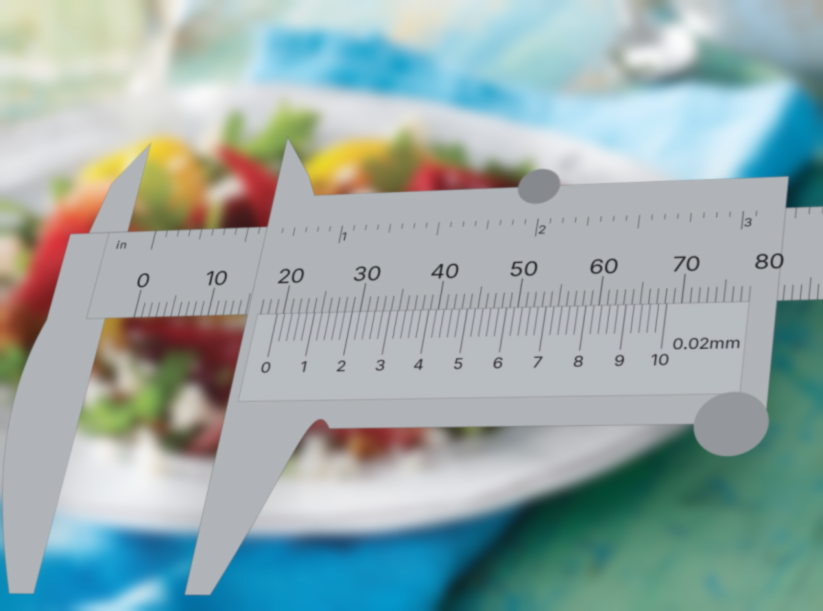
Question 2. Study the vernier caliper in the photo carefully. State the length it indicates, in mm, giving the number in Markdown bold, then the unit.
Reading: **19.2** mm
